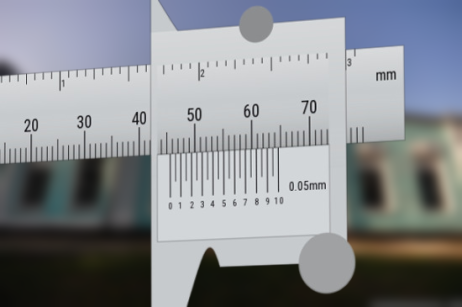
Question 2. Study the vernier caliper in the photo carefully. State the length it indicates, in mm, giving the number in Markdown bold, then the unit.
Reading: **45.6** mm
